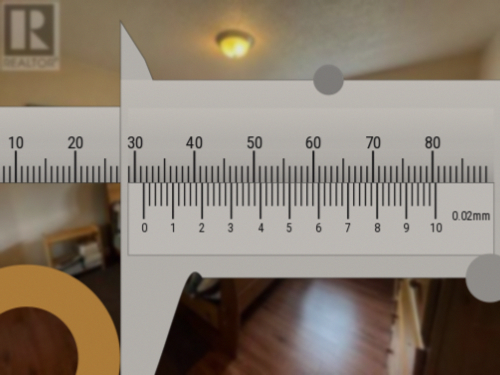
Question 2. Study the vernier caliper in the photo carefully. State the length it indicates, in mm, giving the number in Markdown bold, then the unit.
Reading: **31.5** mm
